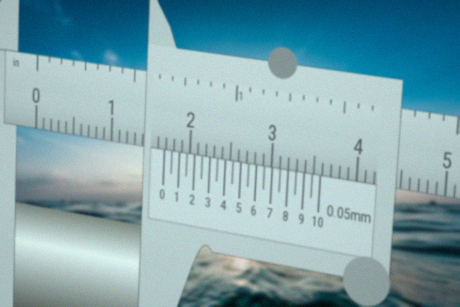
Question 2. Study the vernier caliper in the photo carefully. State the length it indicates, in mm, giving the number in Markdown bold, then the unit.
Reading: **16.8** mm
